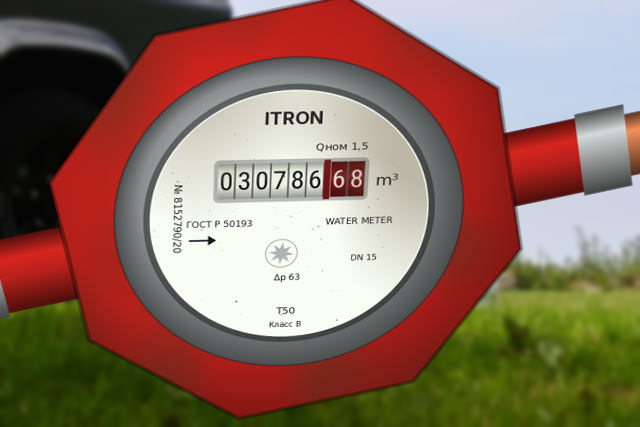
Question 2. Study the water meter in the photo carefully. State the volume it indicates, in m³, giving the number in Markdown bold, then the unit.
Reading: **30786.68** m³
